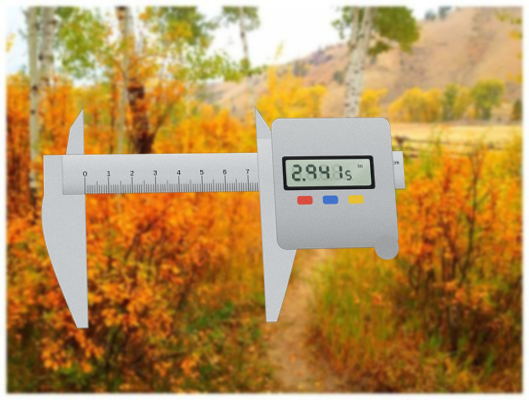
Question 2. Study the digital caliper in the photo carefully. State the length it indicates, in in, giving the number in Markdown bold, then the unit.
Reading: **2.9415** in
